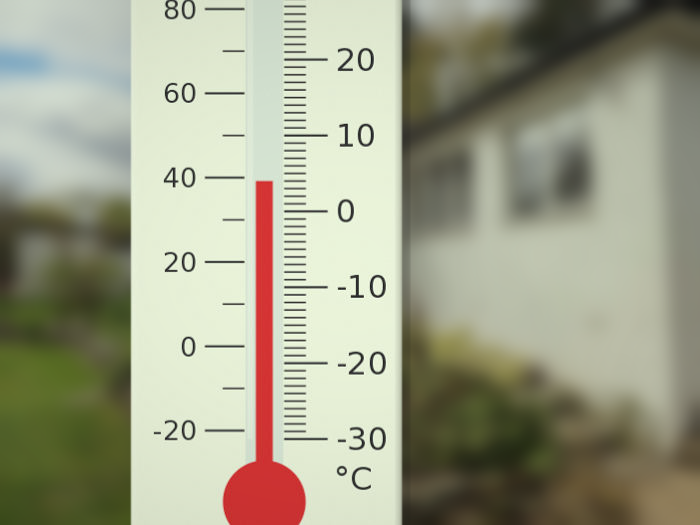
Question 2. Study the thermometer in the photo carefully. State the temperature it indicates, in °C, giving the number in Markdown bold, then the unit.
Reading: **4** °C
